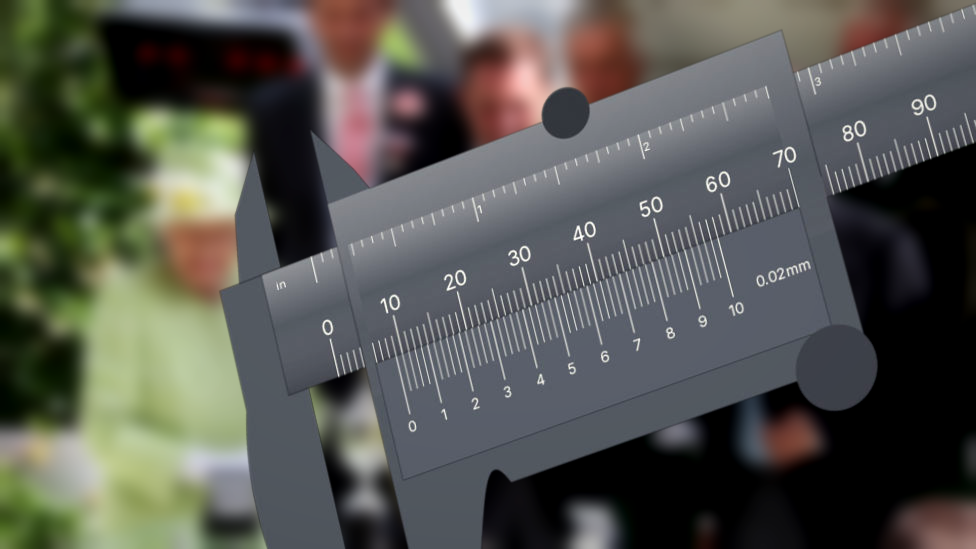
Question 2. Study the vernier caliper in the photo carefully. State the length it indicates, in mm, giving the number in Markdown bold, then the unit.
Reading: **9.0** mm
